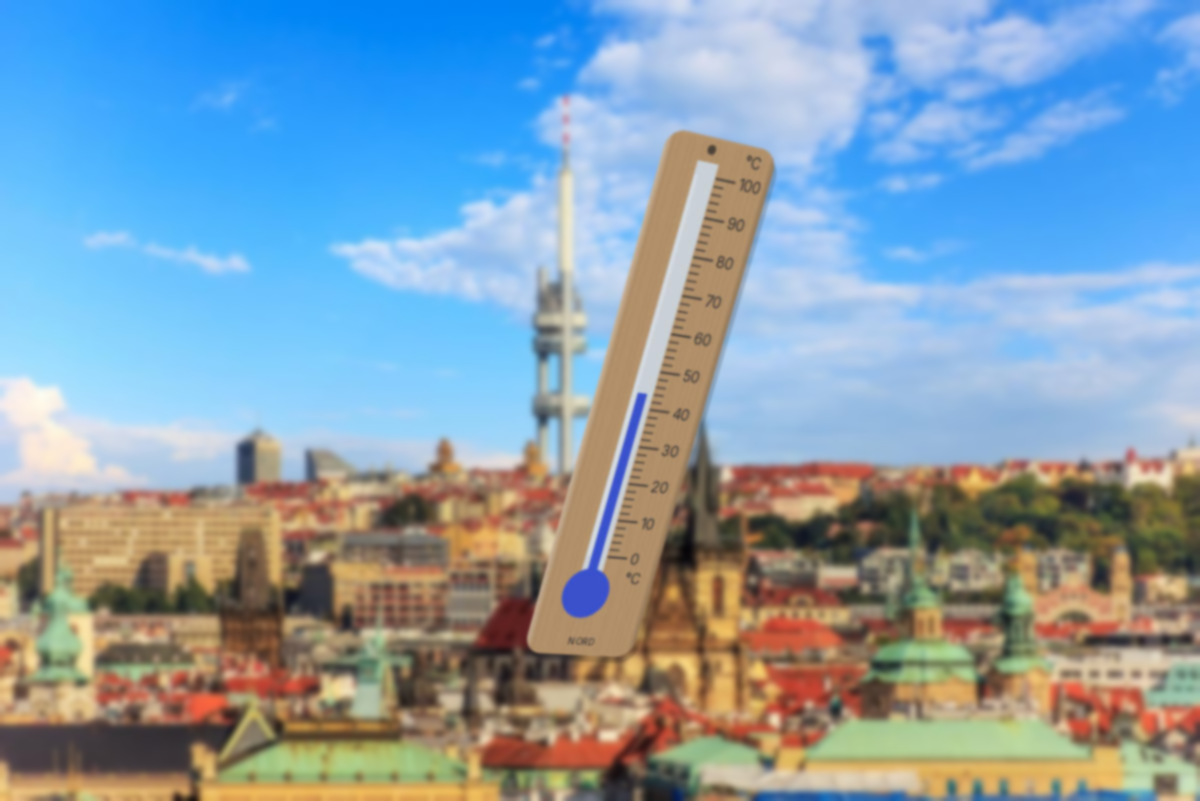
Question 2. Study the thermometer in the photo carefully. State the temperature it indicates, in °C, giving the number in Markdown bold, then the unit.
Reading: **44** °C
